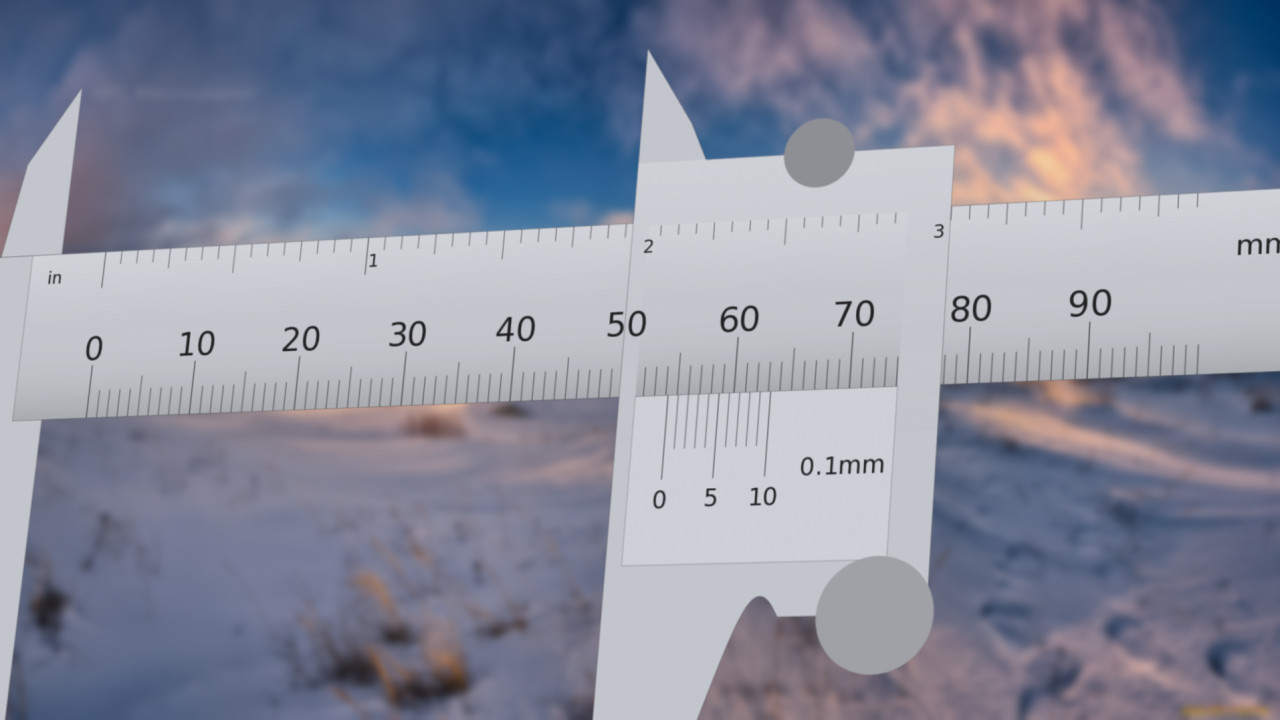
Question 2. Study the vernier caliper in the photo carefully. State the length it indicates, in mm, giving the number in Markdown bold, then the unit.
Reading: **54.2** mm
